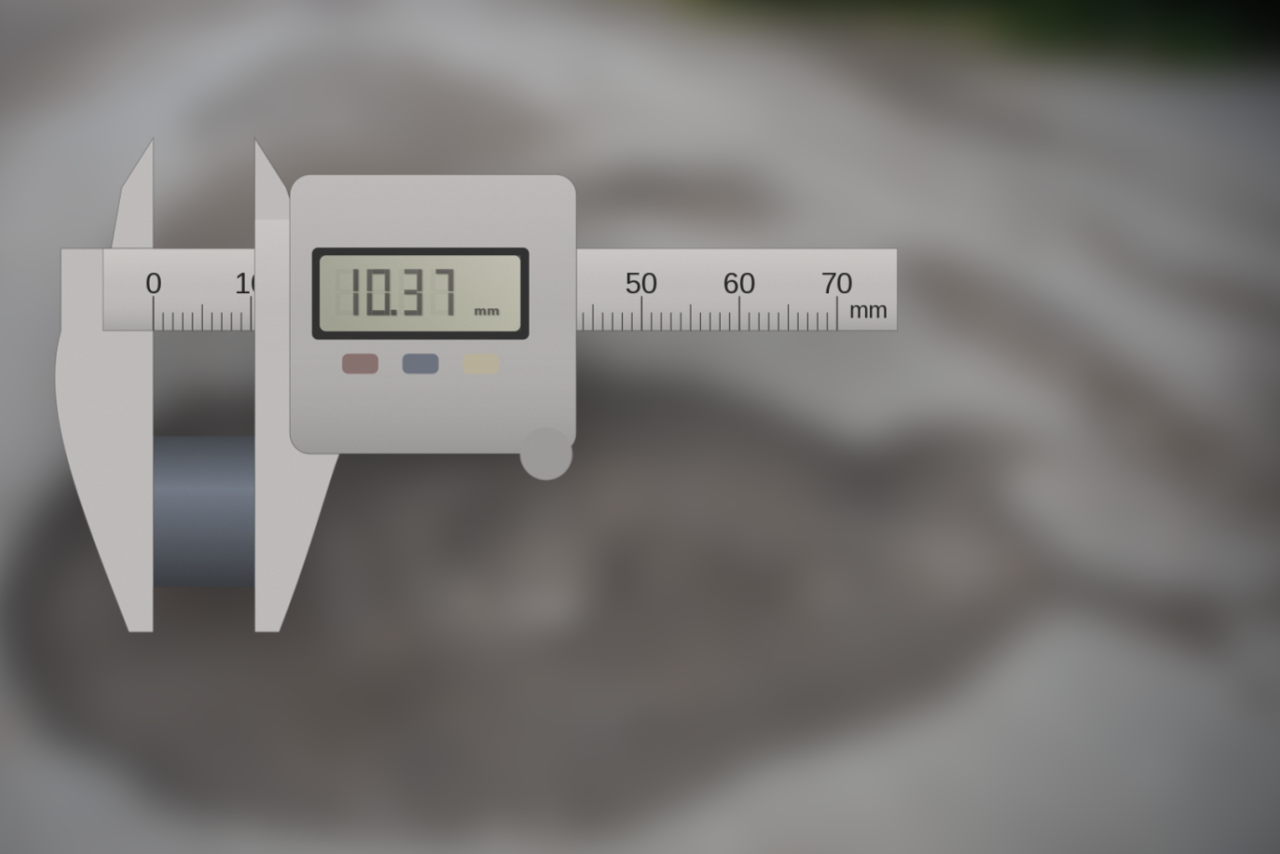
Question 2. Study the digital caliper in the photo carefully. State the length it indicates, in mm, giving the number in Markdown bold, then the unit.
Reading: **10.37** mm
